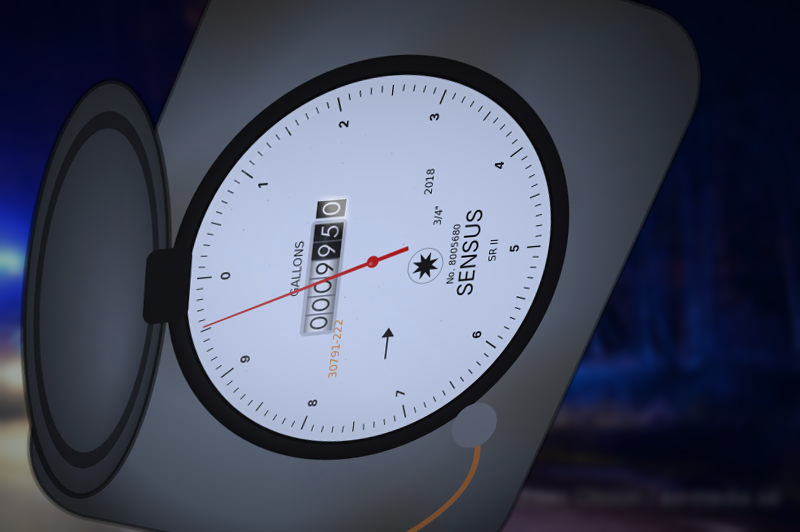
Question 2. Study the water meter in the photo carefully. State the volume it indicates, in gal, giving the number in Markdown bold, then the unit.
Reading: **9949.5** gal
